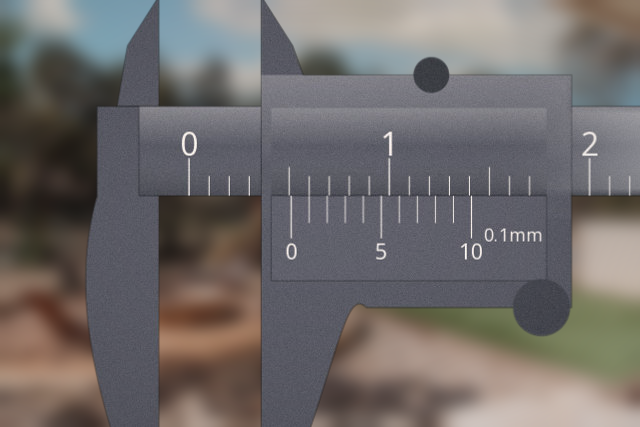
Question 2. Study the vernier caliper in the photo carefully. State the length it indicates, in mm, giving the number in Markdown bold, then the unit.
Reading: **5.1** mm
